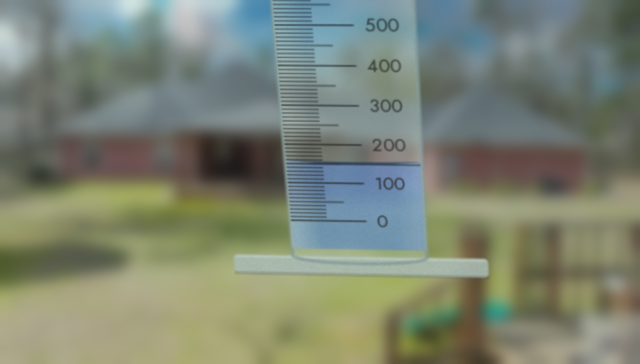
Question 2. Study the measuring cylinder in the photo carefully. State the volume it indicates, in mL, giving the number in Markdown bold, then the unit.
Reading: **150** mL
